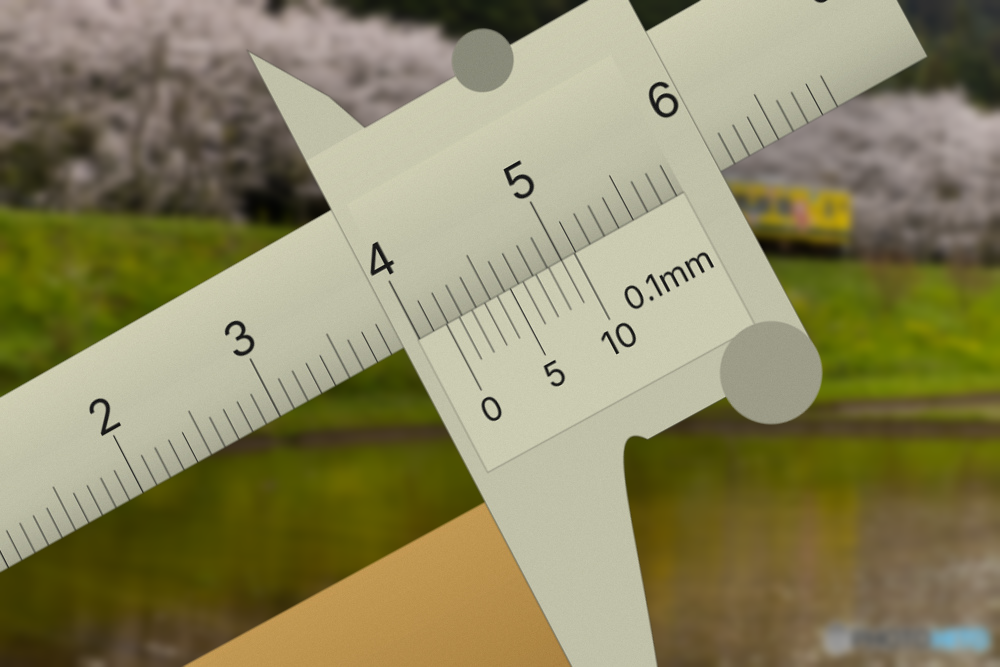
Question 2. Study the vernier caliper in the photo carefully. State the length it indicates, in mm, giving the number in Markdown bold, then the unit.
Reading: **41.9** mm
